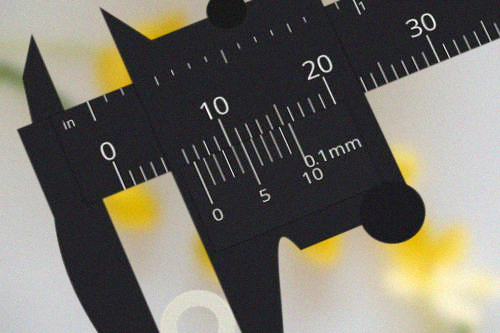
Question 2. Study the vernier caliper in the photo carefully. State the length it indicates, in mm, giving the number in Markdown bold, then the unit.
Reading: **6.5** mm
